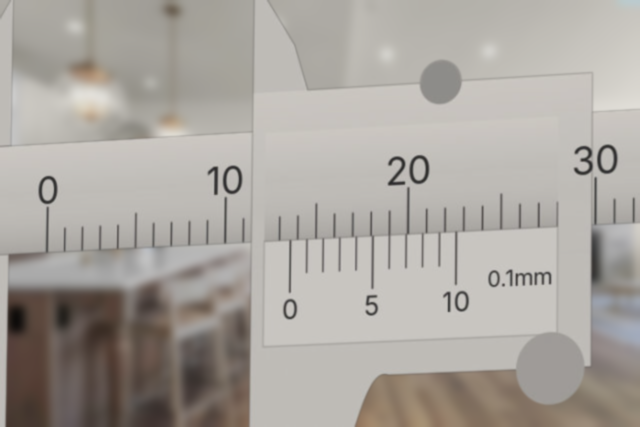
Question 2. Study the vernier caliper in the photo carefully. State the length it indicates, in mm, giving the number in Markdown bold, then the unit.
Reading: **13.6** mm
